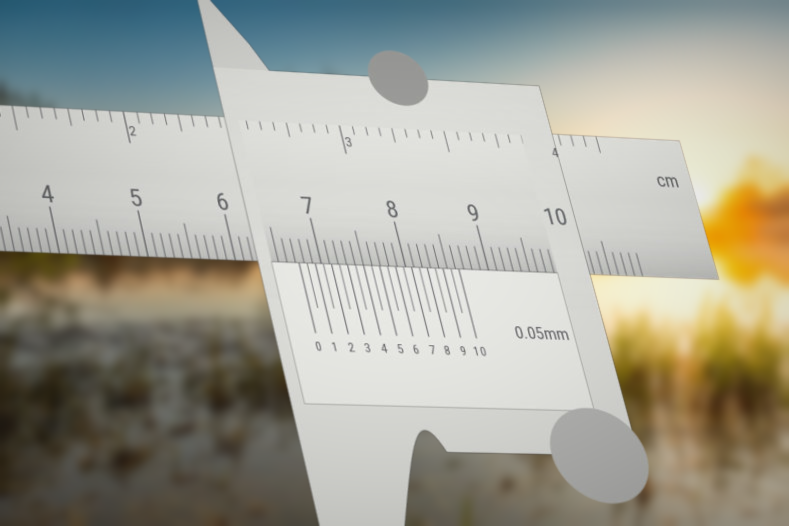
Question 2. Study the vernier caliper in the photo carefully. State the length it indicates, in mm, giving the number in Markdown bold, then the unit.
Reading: **67.4** mm
